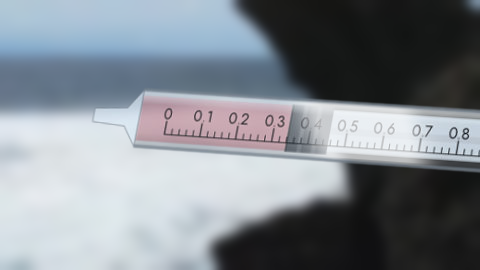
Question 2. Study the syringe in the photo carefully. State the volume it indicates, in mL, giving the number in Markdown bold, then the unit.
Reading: **0.34** mL
